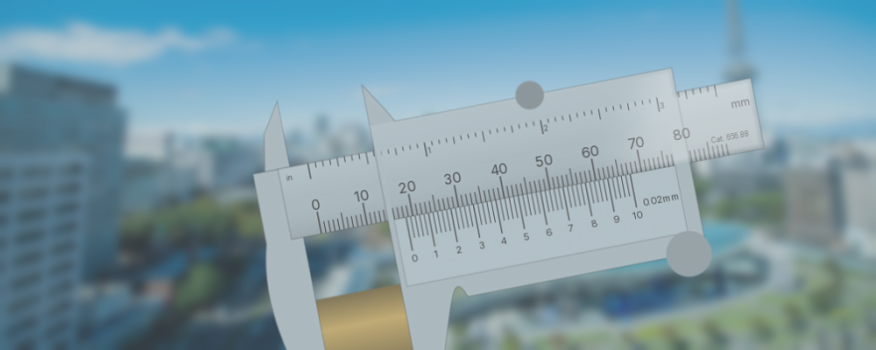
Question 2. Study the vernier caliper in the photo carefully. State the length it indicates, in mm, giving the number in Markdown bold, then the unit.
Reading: **18.5** mm
